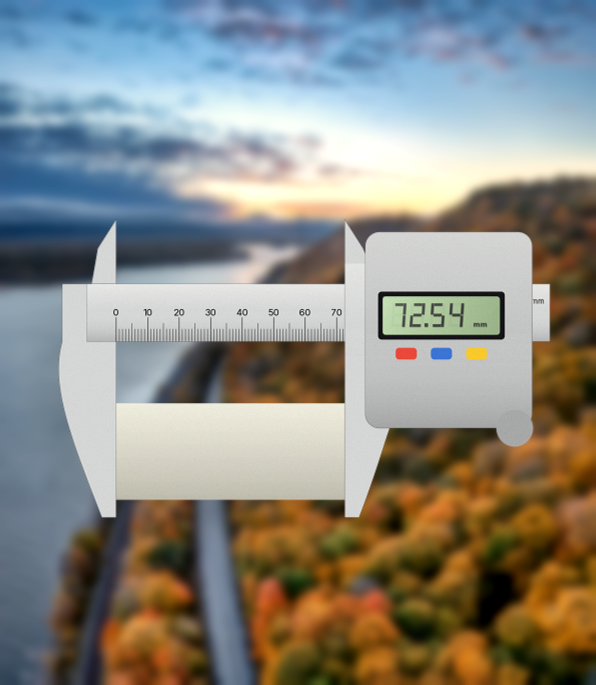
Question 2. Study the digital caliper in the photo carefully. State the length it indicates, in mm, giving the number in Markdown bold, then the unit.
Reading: **72.54** mm
